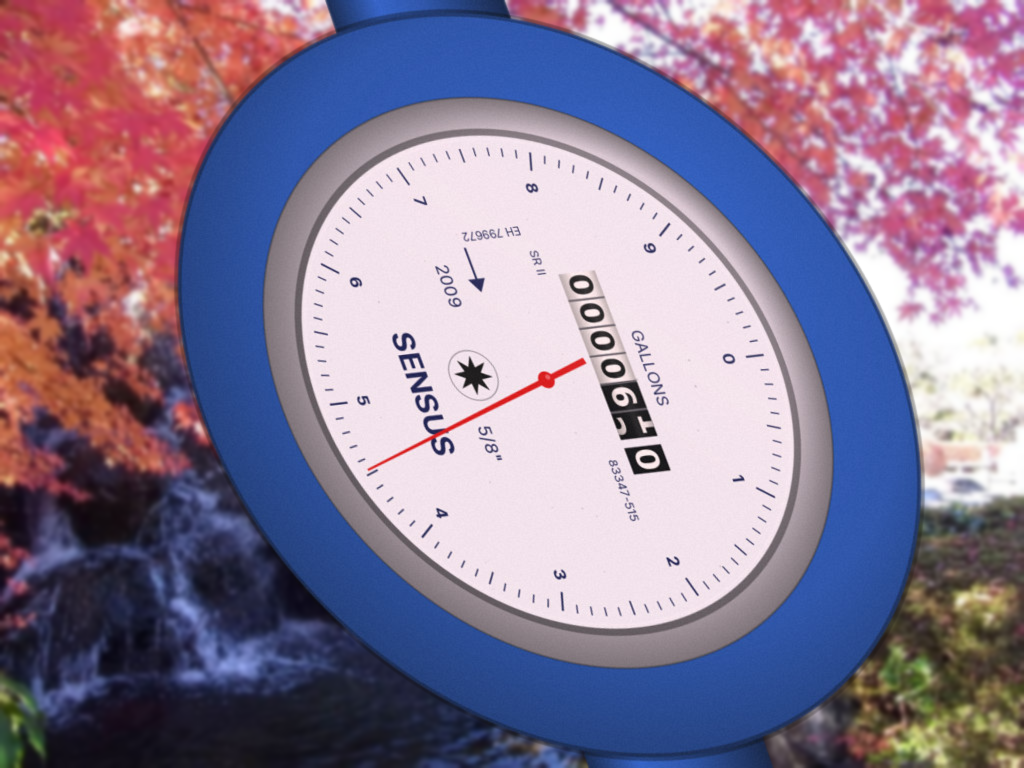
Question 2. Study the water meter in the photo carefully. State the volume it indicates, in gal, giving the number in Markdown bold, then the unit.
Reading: **614.5** gal
